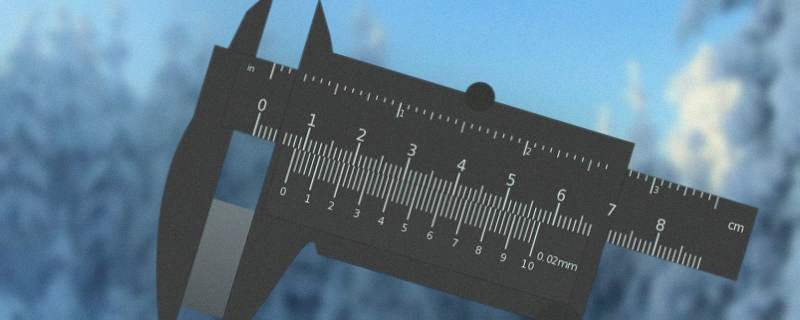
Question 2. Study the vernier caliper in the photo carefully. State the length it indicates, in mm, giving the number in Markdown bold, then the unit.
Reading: **8.5** mm
